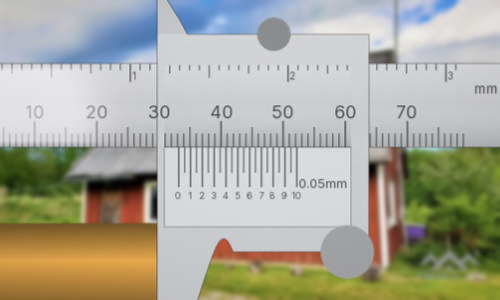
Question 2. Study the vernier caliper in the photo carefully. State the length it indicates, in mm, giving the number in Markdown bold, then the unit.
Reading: **33.2** mm
